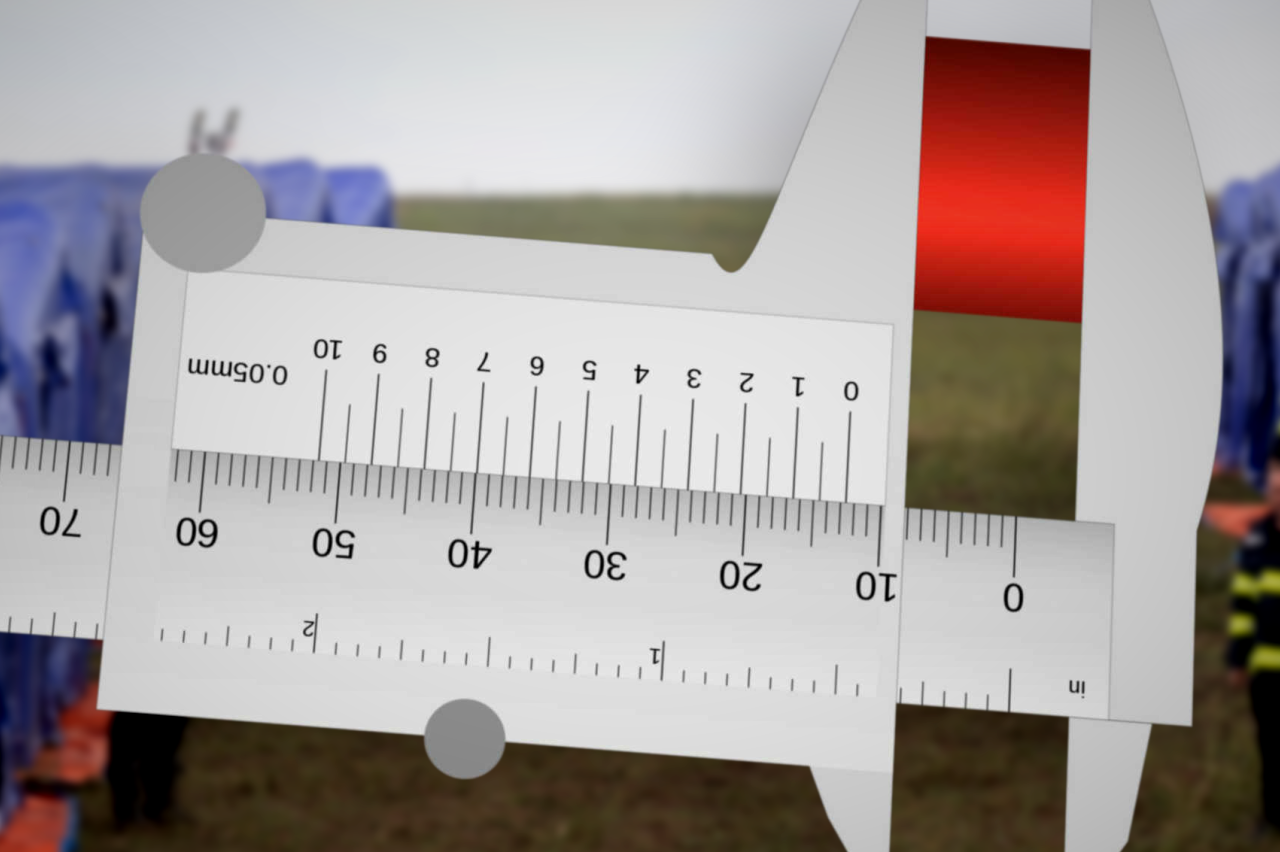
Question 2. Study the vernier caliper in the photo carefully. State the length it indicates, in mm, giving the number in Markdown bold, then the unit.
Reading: **12.6** mm
